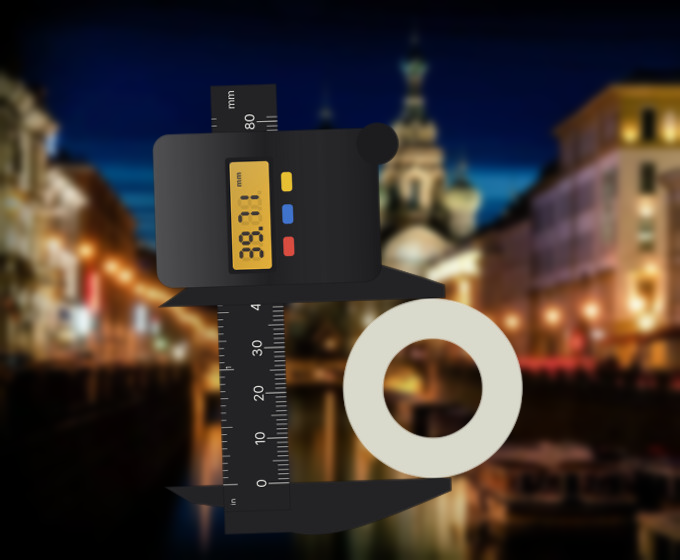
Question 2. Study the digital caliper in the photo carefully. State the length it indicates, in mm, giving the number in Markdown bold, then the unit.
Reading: **39.71** mm
